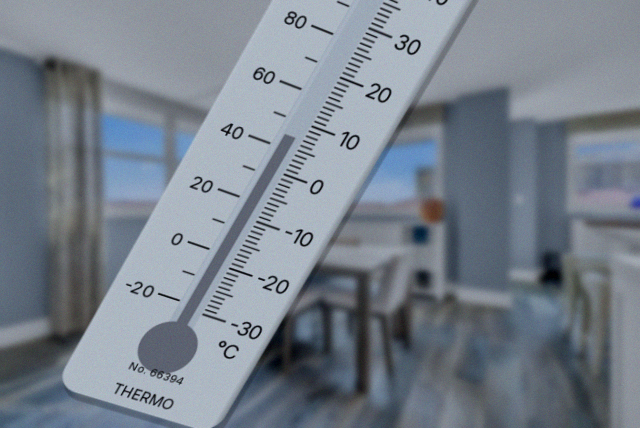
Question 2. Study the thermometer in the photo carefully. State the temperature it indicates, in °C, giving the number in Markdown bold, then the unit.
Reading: **7** °C
